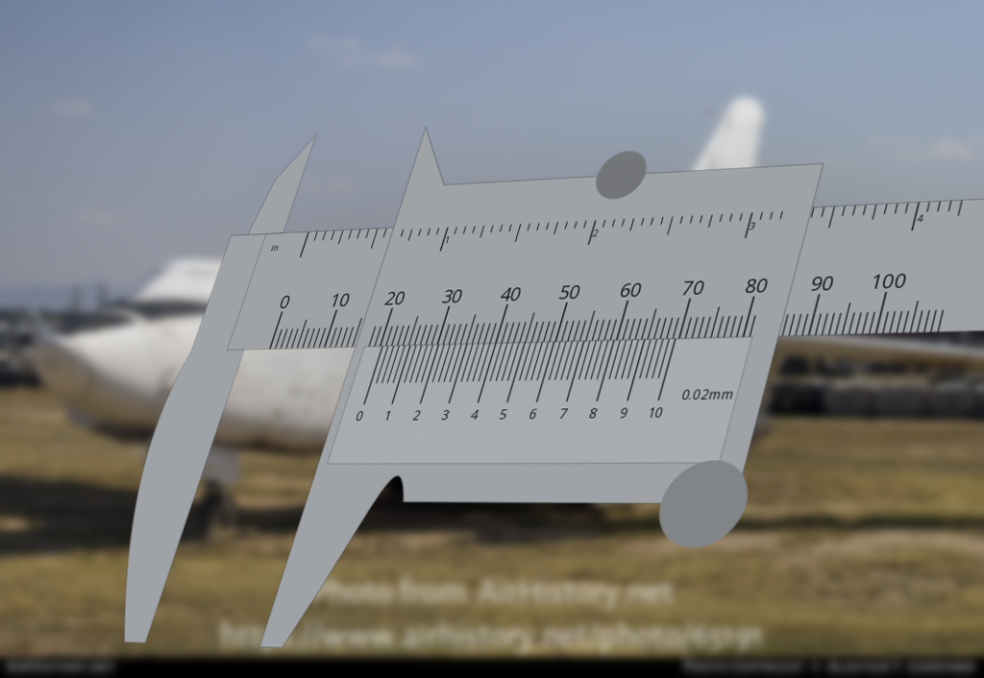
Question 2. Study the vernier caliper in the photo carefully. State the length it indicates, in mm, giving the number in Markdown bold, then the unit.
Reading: **20.4** mm
